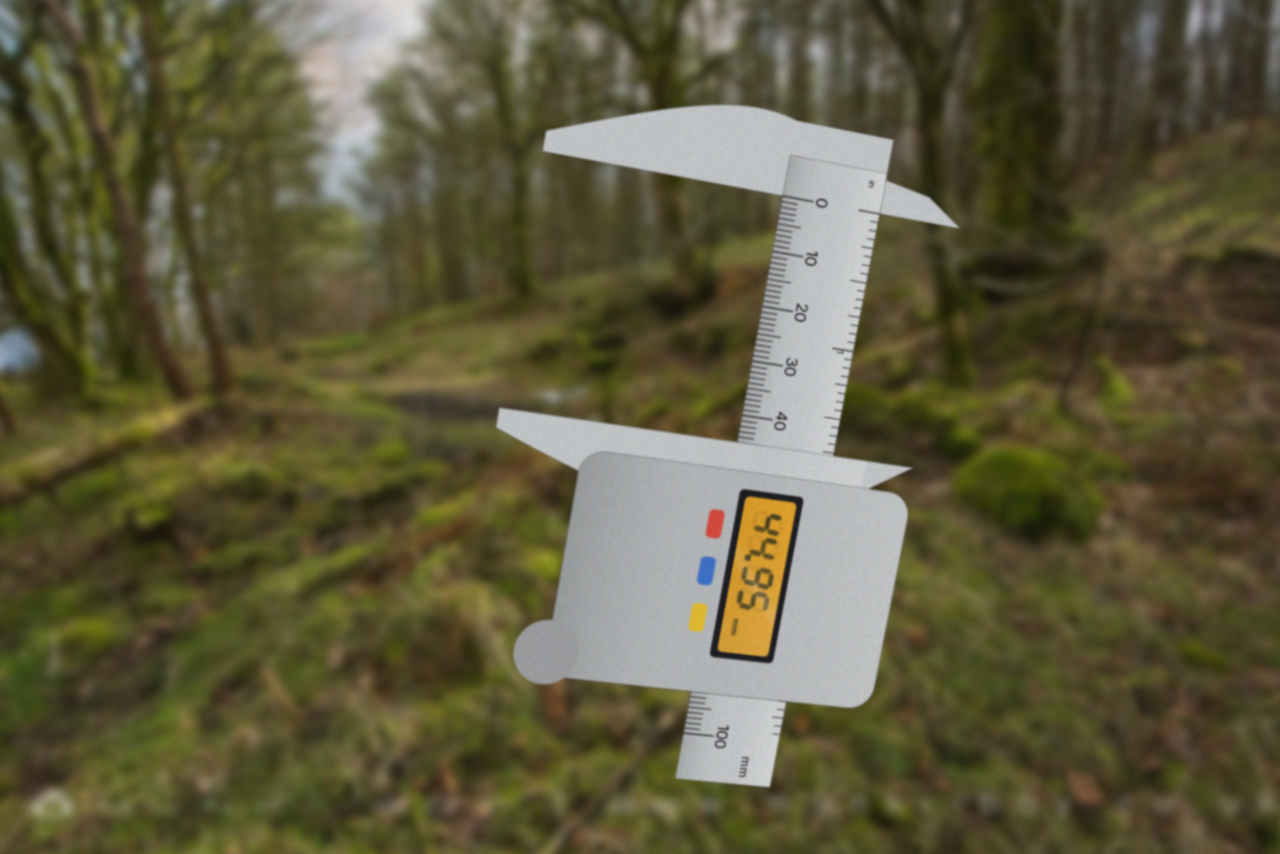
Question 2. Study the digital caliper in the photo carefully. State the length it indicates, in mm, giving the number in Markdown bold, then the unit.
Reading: **44.95** mm
